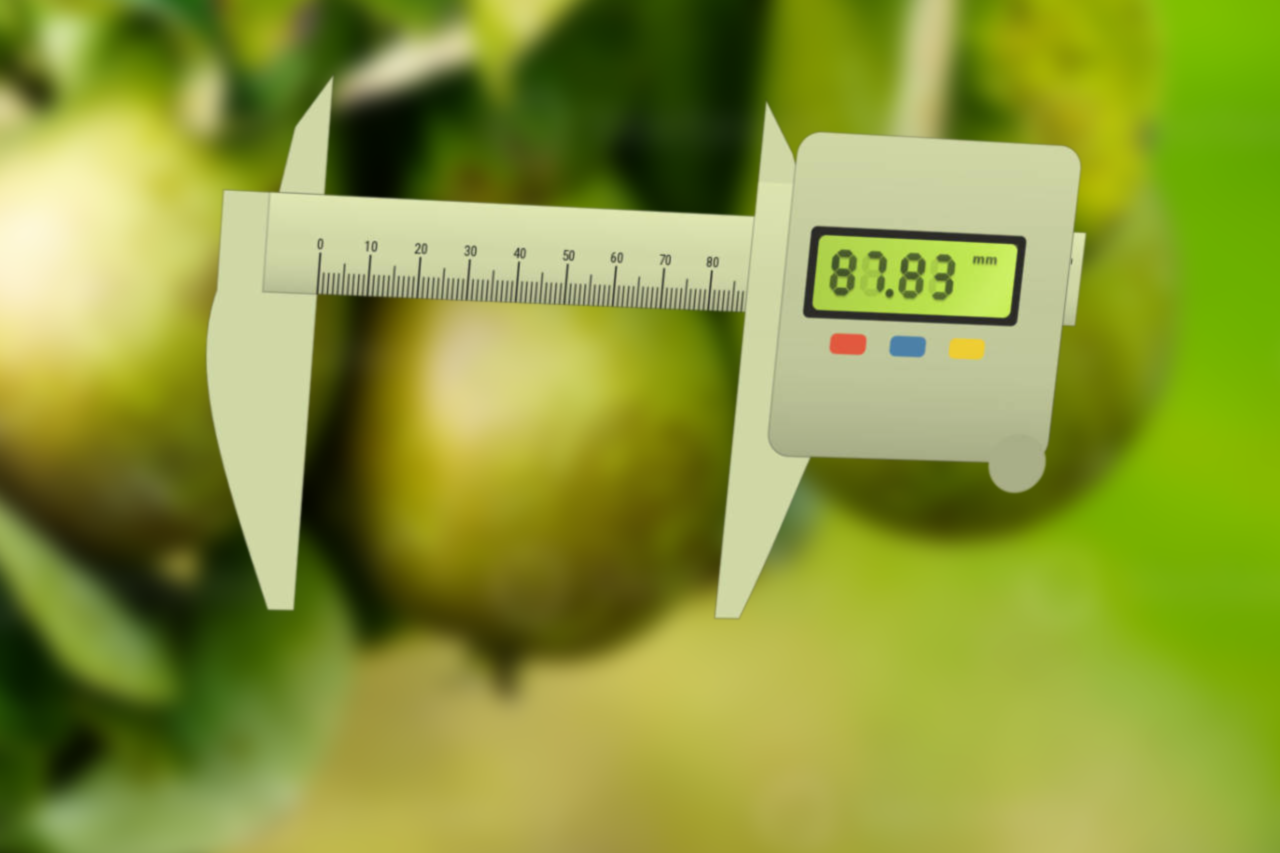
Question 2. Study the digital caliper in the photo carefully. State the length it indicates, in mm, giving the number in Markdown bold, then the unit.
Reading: **87.83** mm
